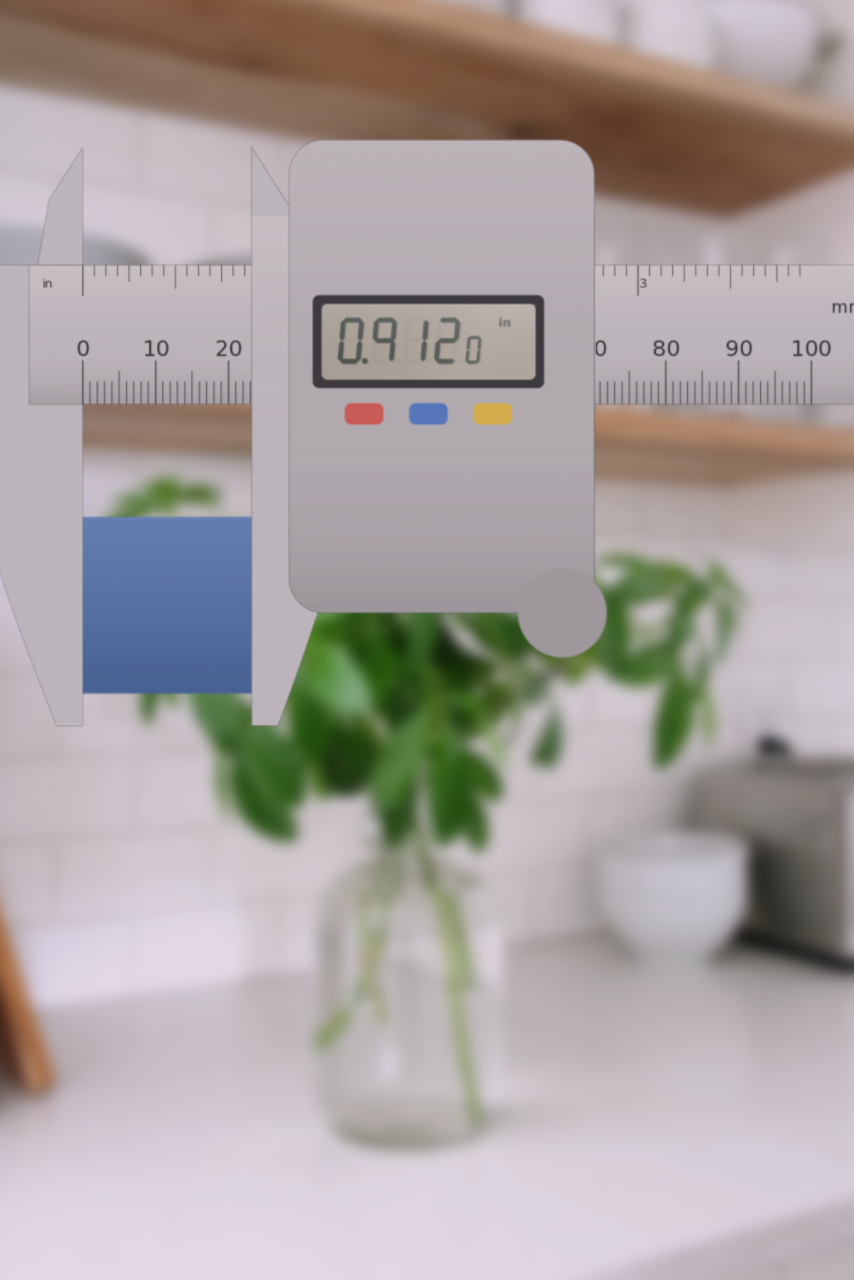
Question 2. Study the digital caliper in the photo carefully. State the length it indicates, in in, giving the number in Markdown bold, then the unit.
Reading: **0.9120** in
